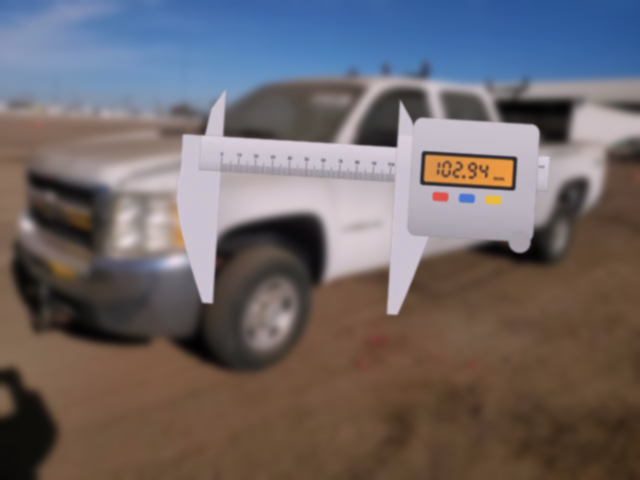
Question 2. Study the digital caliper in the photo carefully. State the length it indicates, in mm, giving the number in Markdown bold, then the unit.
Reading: **102.94** mm
